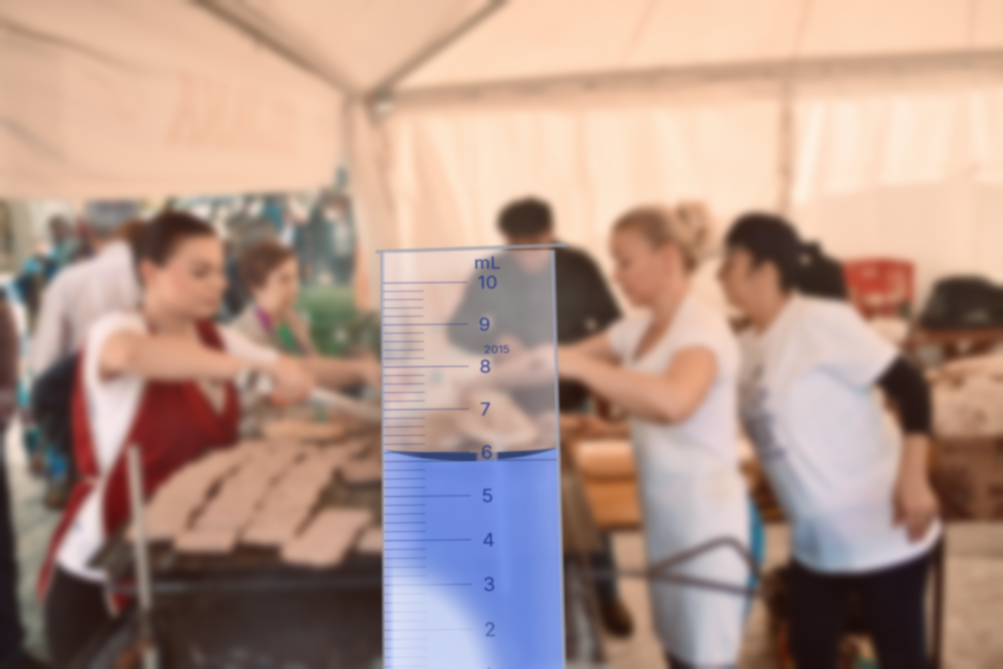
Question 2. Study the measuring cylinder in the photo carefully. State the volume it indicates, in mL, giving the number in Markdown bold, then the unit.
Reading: **5.8** mL
